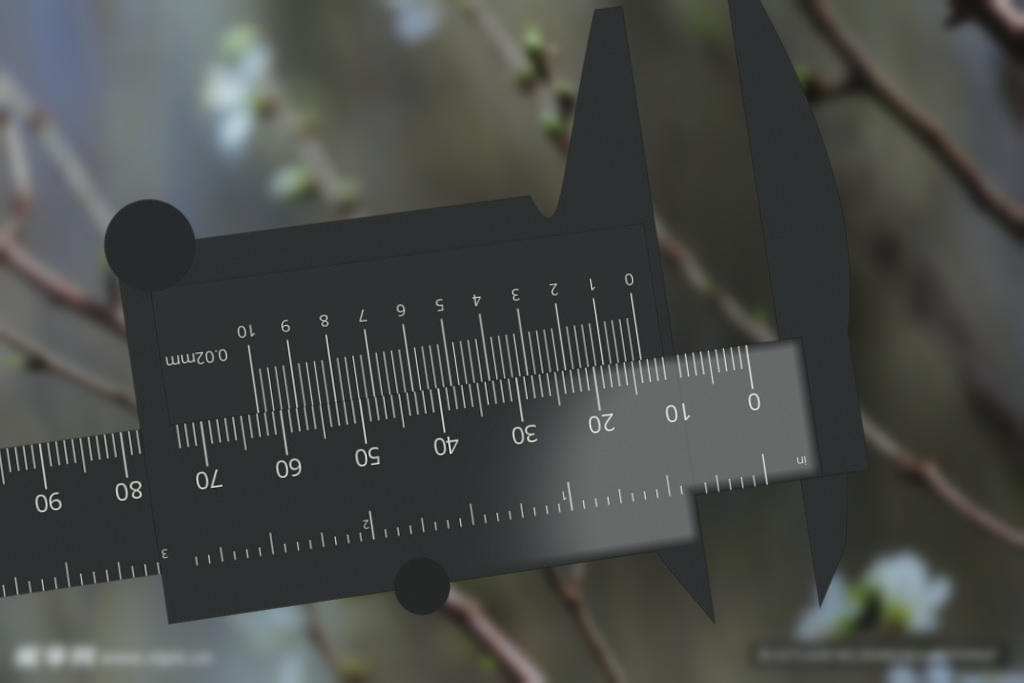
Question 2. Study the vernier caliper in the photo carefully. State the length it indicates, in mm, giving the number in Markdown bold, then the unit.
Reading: **13.8** mm
